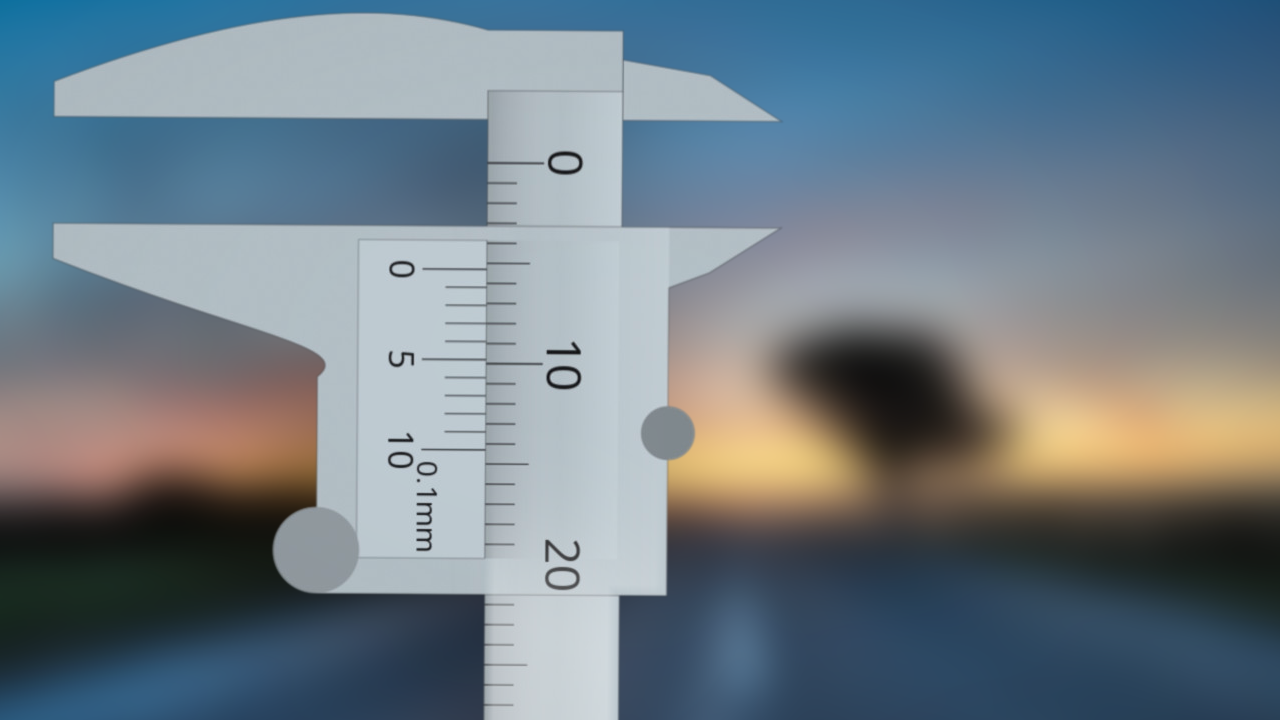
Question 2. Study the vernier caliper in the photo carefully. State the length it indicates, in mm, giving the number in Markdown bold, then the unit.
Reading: **5.3** mm
